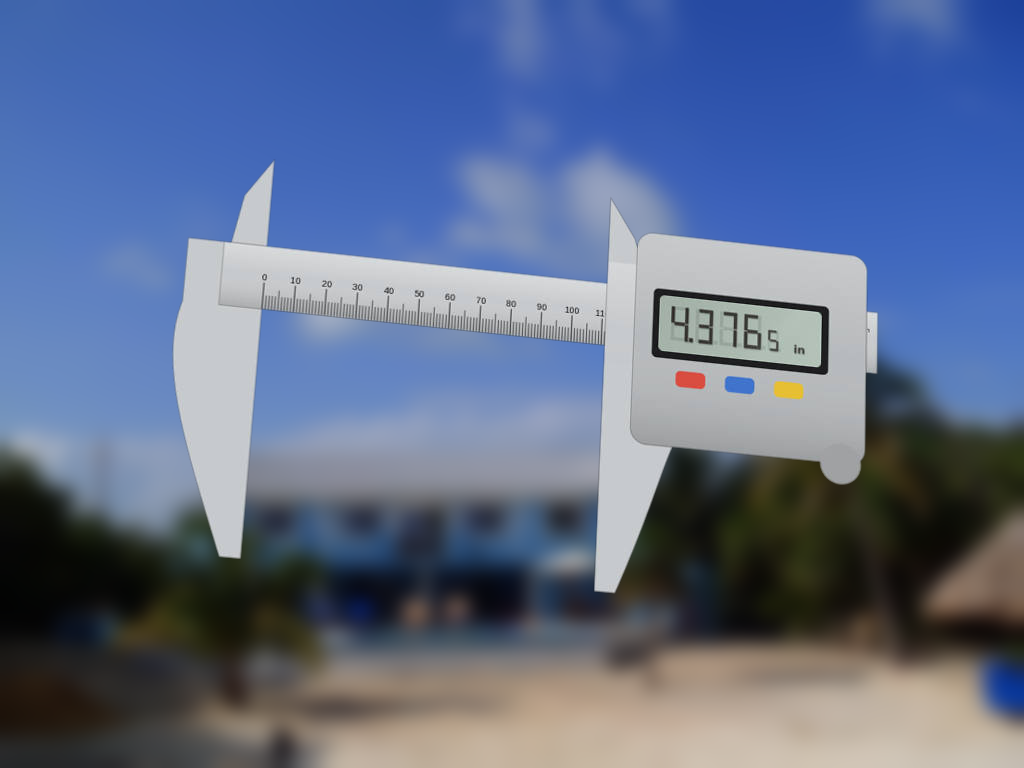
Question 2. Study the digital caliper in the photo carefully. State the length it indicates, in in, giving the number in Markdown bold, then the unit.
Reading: **4.3765** in
